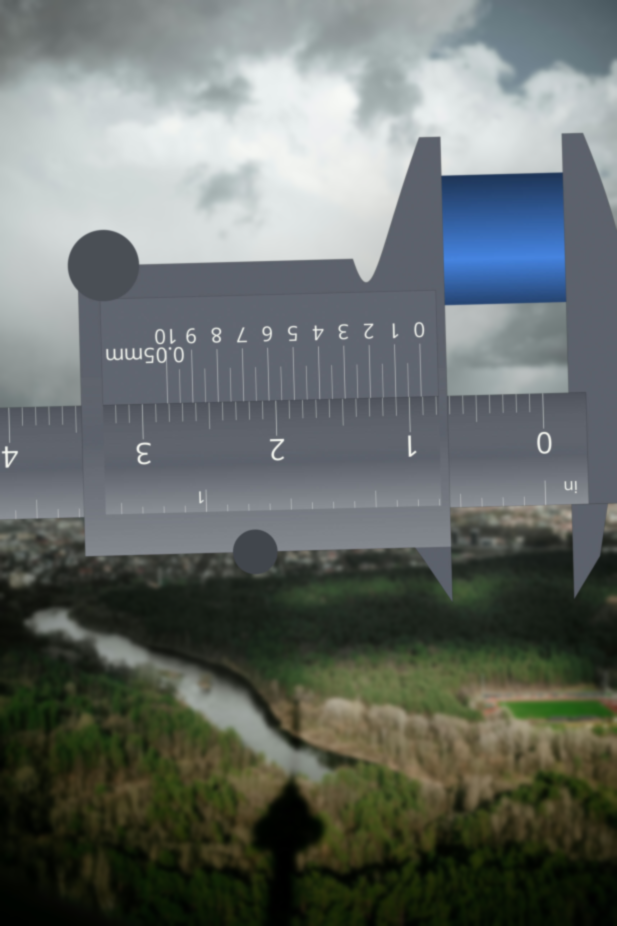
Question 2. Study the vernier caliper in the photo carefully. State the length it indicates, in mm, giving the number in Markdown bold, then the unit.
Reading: **9.1** mm
